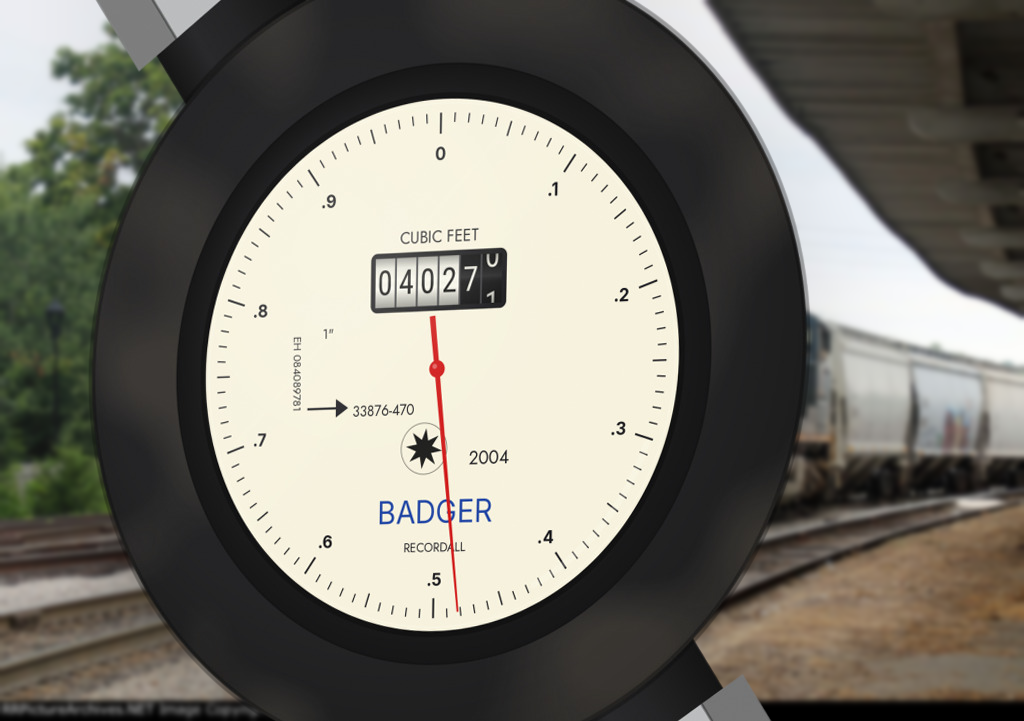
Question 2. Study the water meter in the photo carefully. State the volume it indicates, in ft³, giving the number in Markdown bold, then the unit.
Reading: **40270.48** ft³
